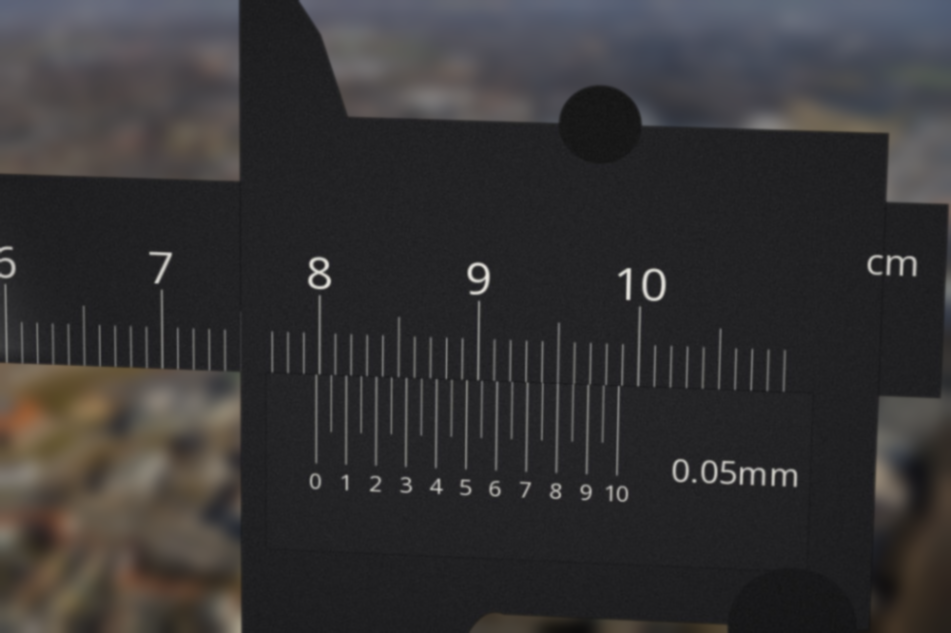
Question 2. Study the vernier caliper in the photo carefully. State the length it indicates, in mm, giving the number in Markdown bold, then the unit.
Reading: **79.8** mm
